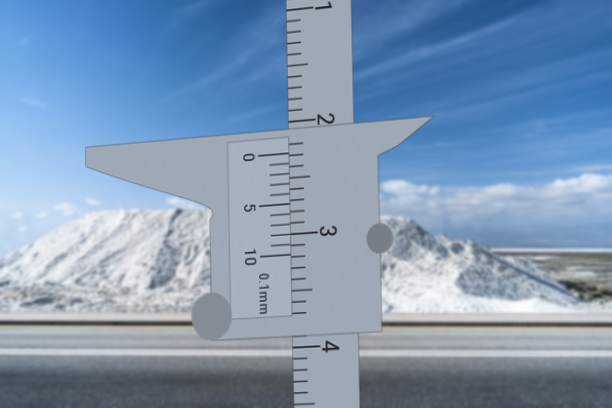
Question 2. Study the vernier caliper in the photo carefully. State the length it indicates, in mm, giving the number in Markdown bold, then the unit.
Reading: **22.8** mm
